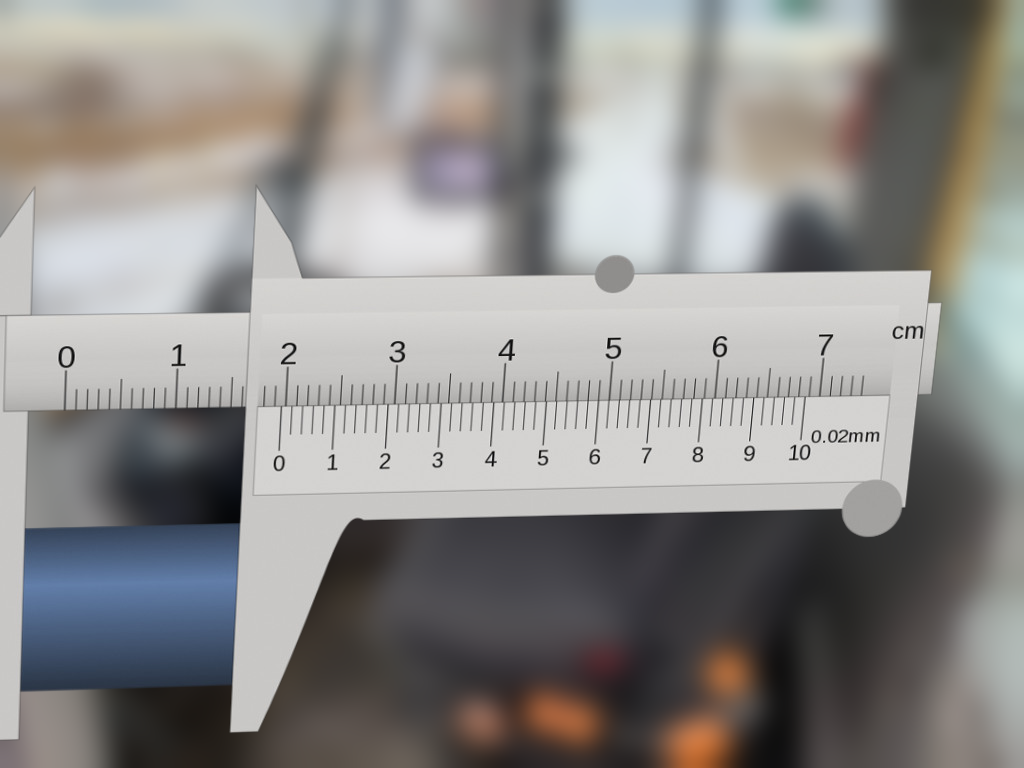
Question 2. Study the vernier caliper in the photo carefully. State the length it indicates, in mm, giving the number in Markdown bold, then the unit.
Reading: **19.6** mm
